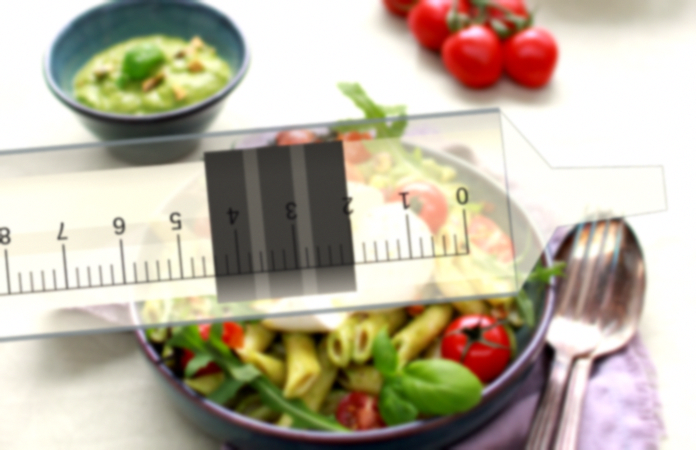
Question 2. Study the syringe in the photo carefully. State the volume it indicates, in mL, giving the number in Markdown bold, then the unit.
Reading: **2** mL
